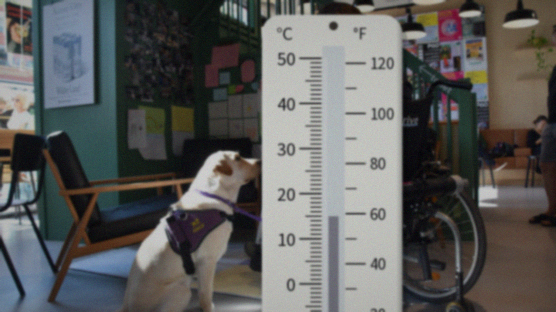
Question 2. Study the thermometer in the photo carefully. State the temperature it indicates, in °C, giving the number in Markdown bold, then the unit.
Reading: **15** °C
